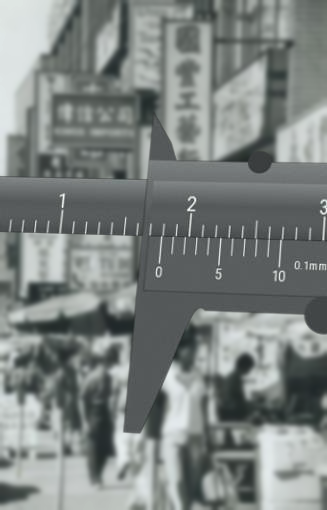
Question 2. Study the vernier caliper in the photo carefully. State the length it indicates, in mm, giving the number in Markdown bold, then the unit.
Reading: **17.9** mm
